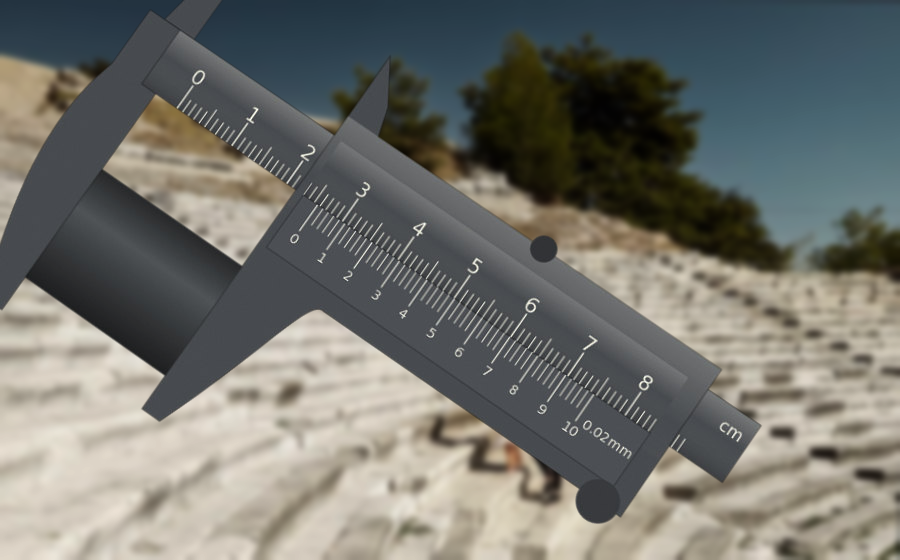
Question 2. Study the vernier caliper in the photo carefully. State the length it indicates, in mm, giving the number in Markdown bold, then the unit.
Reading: **25.6** mm
